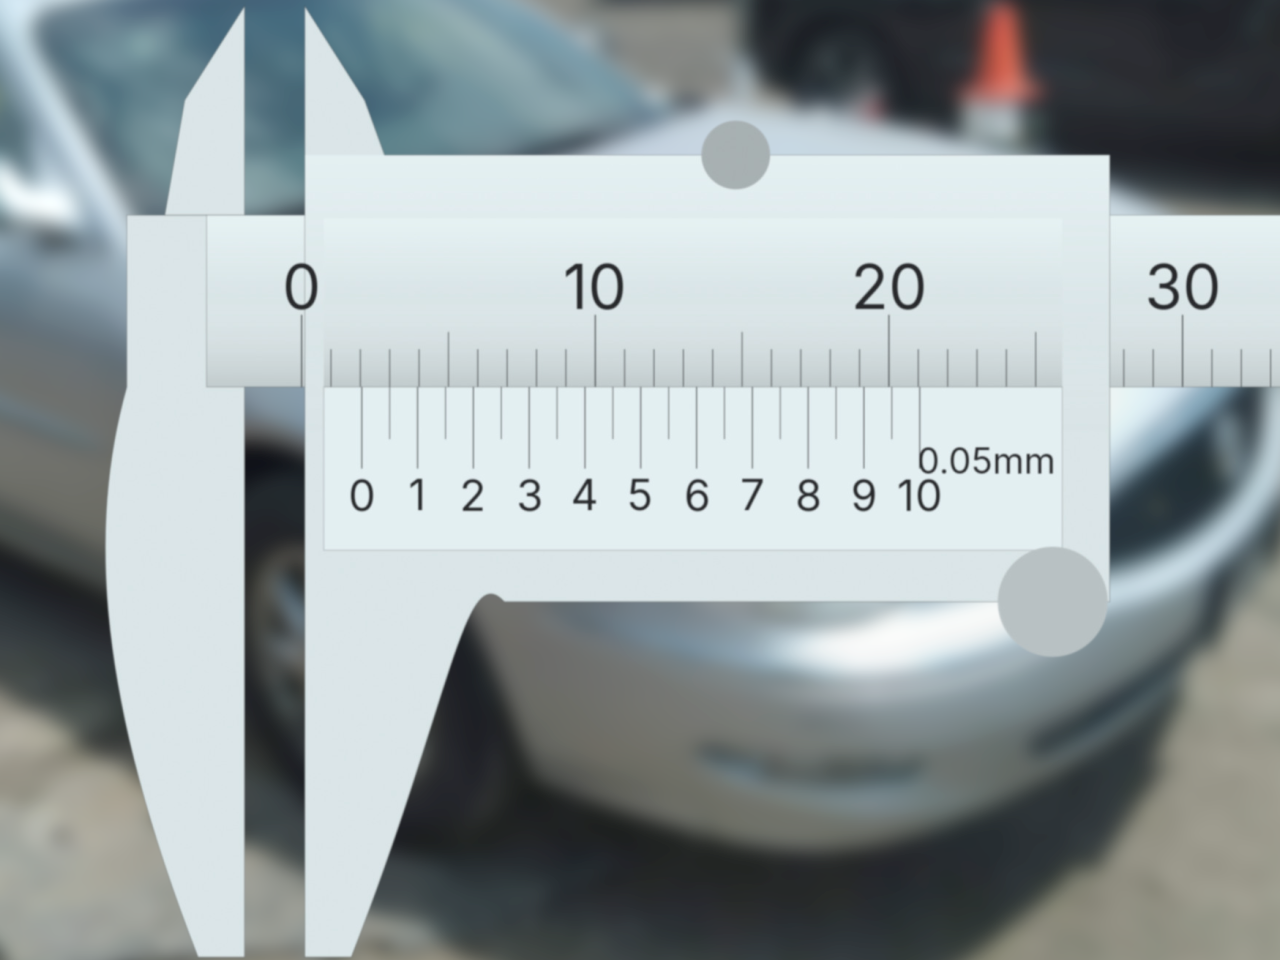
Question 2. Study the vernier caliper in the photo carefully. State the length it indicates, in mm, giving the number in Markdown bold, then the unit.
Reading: **2.05** mm
